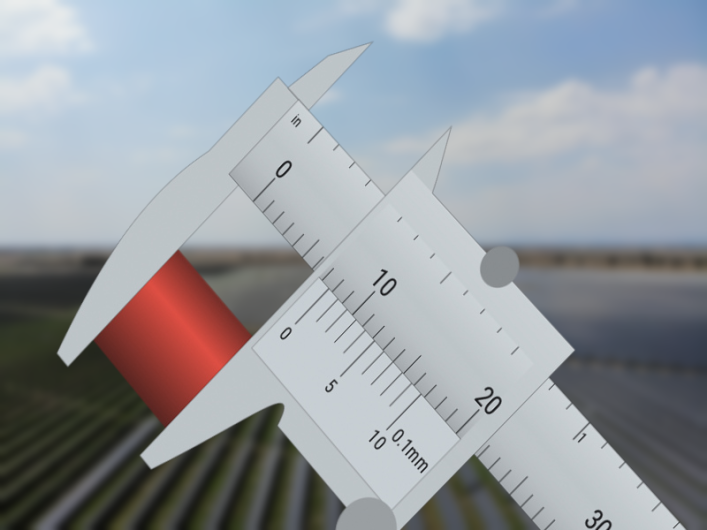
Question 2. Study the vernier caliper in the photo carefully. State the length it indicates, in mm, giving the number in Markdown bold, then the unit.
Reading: **7.7** mm
